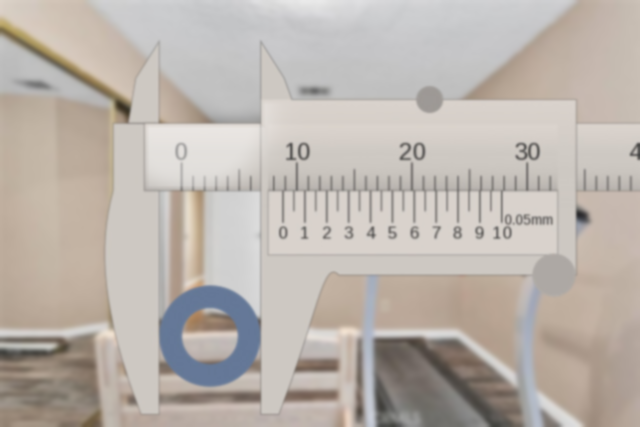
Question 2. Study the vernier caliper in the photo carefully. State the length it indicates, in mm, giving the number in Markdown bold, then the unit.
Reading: **8.8** mm
